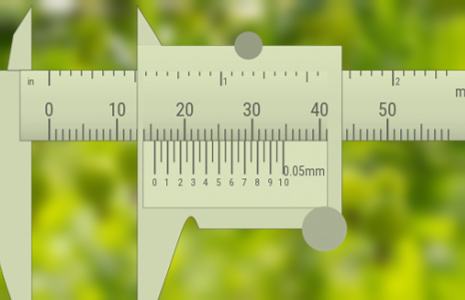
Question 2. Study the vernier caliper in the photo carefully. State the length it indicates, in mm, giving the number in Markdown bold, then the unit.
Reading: **15.6** mm
